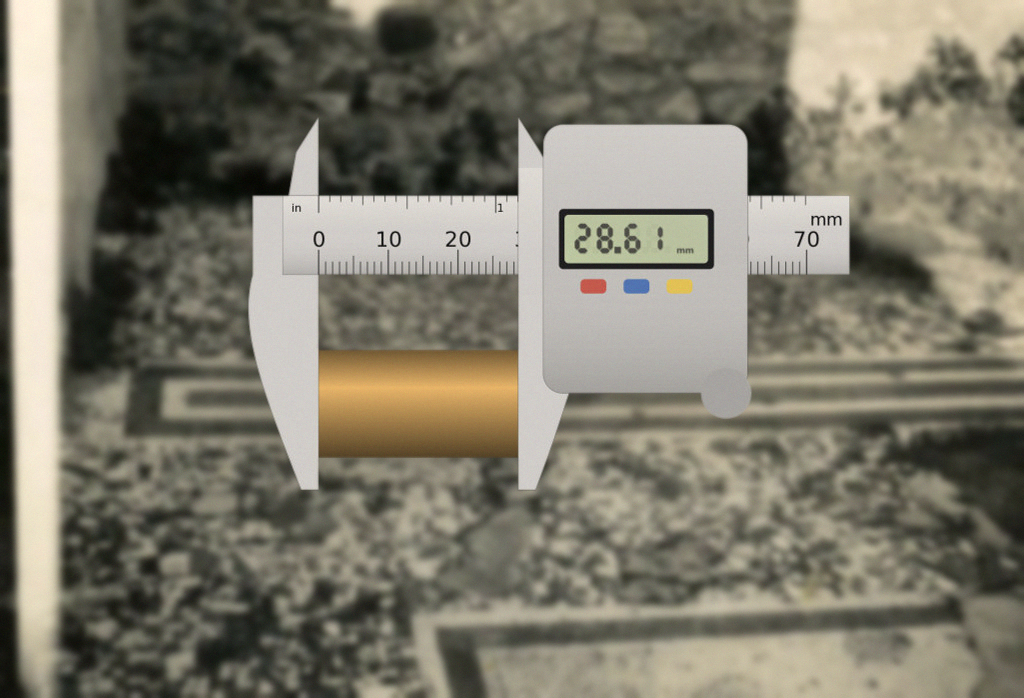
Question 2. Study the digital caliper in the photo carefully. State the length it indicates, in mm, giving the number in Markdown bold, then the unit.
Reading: **28.61** mm
